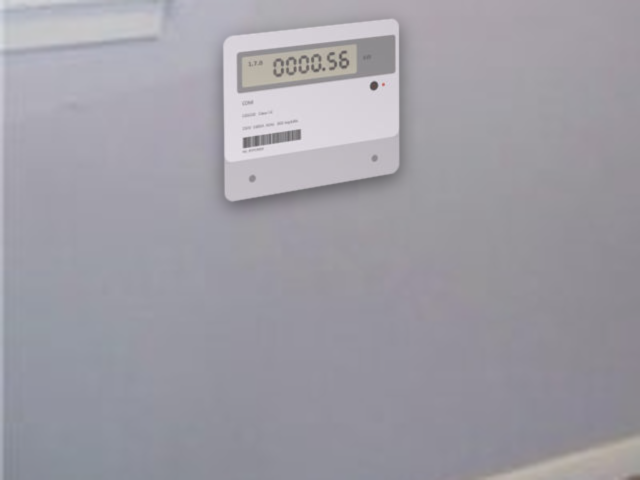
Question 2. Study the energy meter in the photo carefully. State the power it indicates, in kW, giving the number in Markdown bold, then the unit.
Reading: **0.56** kW
